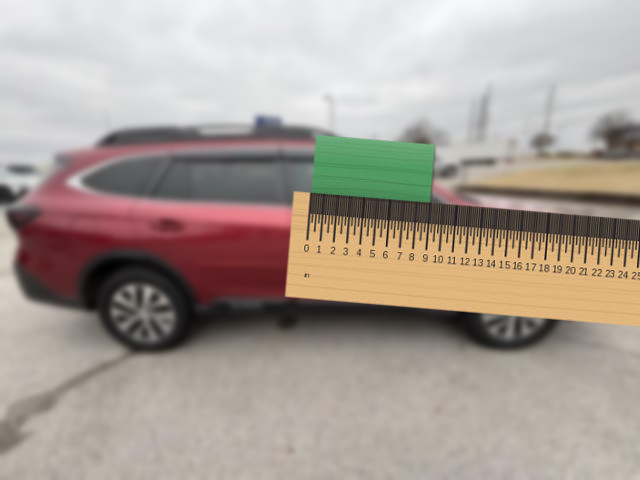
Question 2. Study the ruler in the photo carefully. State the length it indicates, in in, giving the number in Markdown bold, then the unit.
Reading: **9** in
